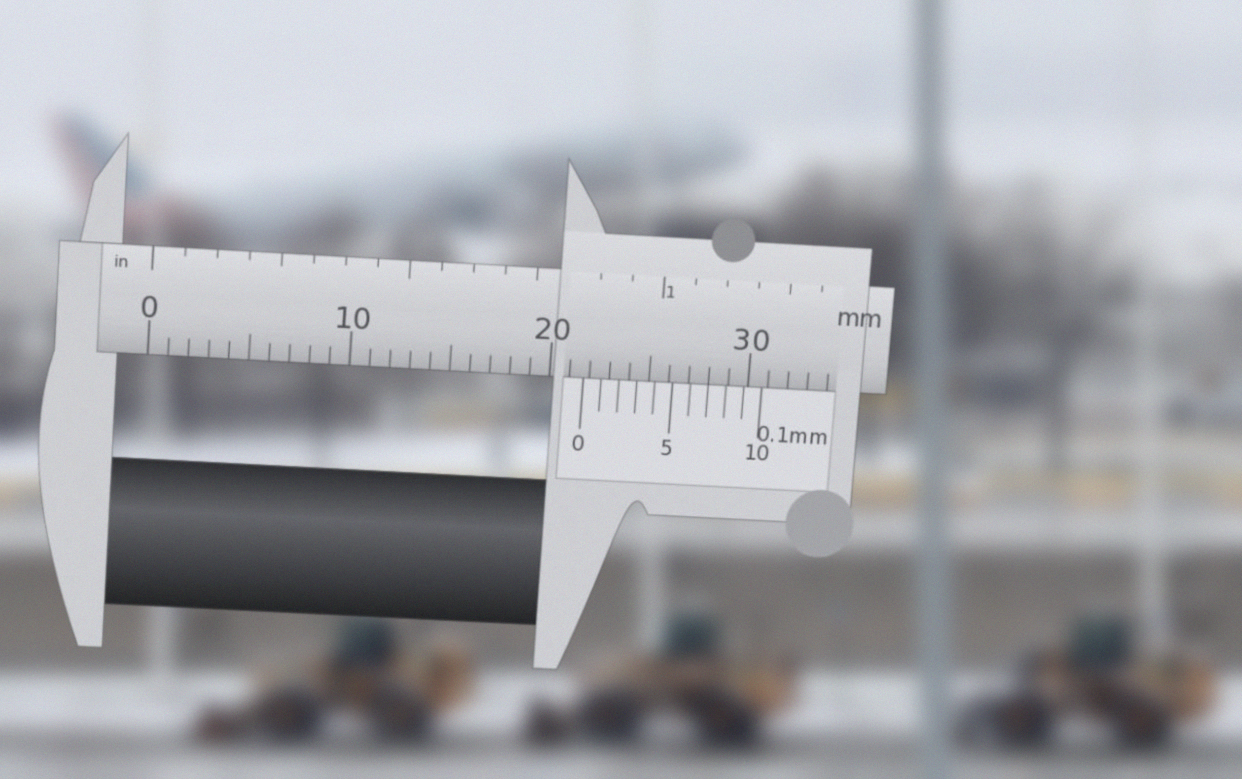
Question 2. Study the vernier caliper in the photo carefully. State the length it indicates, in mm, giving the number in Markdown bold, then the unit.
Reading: **21.7** mm
